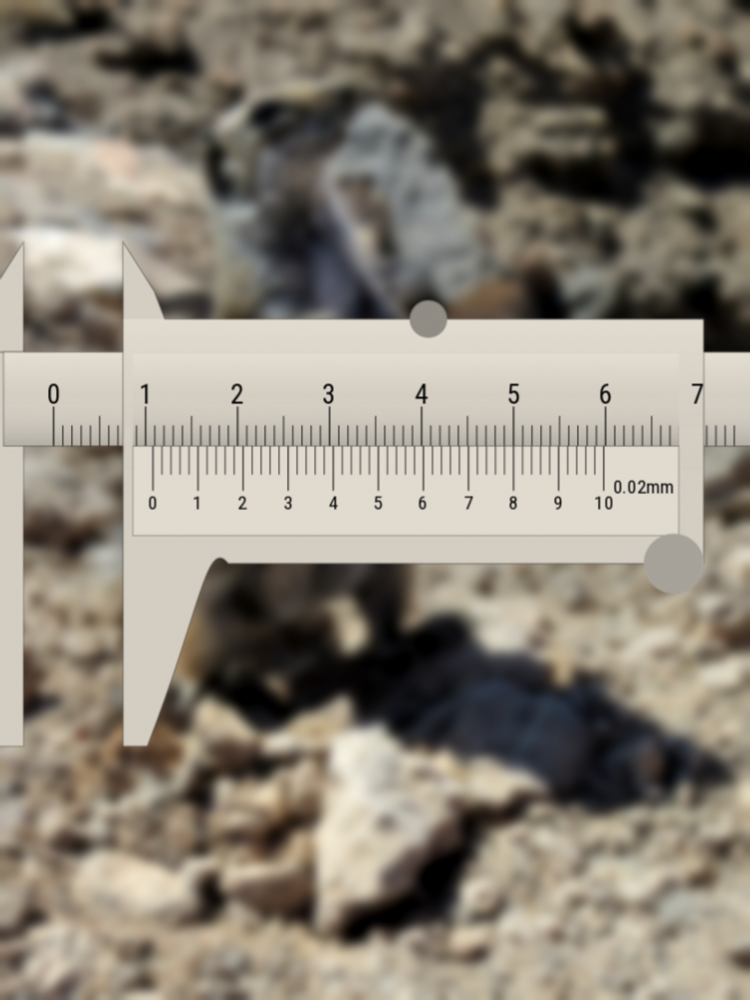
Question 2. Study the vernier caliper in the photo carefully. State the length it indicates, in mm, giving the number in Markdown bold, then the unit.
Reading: **10.8** mm
